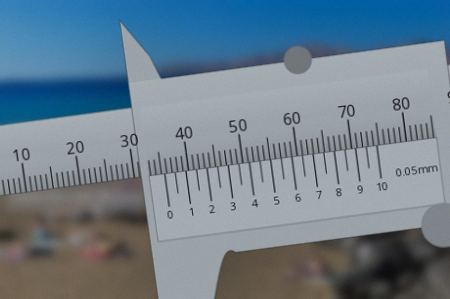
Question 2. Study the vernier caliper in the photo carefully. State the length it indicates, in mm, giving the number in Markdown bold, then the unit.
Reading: **35.6** mm
